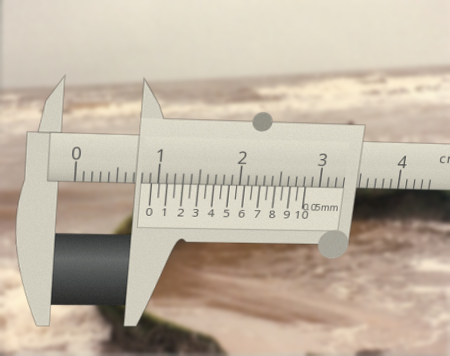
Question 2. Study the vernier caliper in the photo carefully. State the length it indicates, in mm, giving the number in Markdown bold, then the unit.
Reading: **9.2** mm
